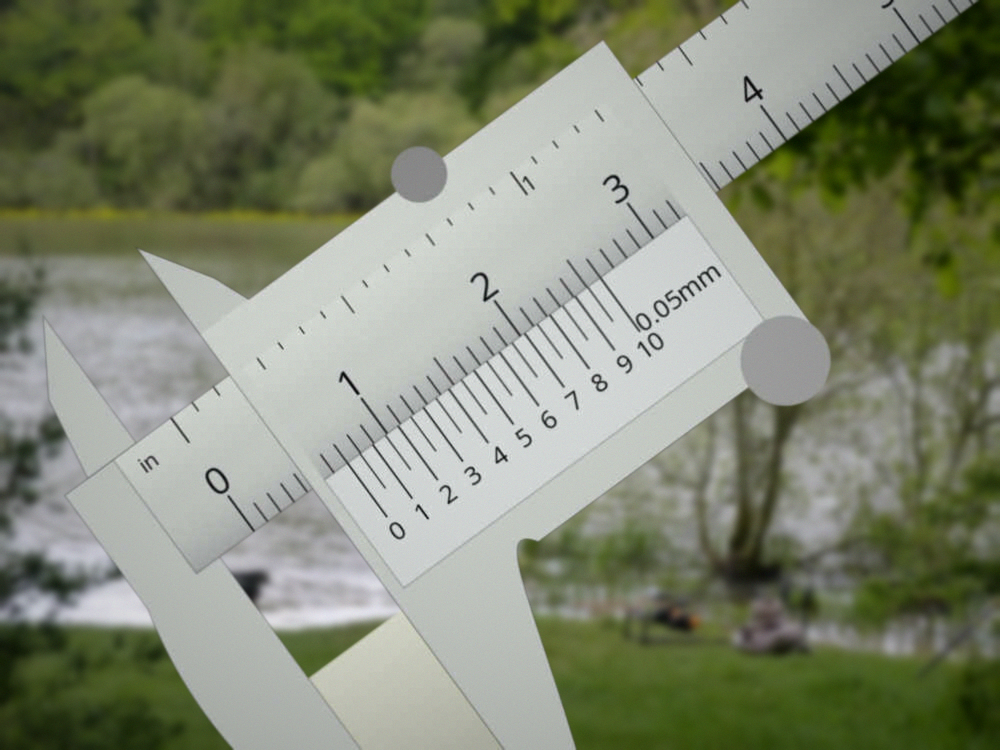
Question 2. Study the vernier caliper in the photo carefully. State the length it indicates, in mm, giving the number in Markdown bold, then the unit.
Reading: **7.0** mm
